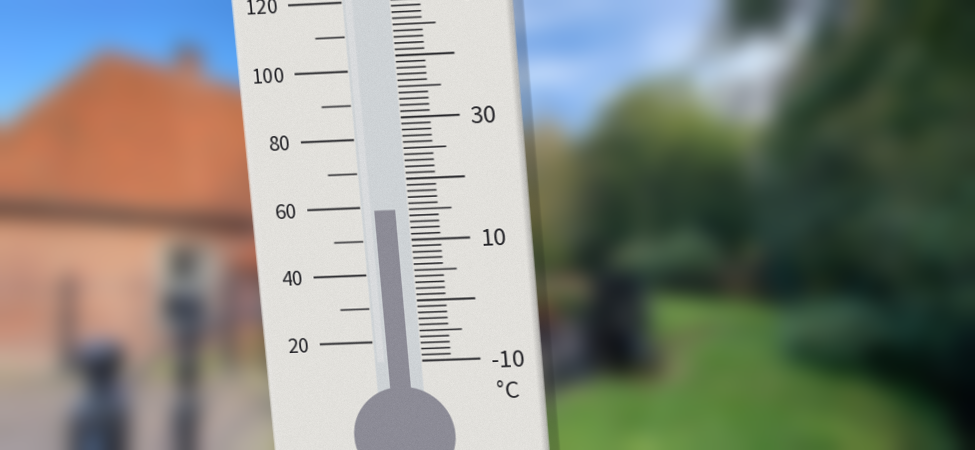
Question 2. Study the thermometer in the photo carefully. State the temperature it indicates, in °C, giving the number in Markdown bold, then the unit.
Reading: **15** °C
